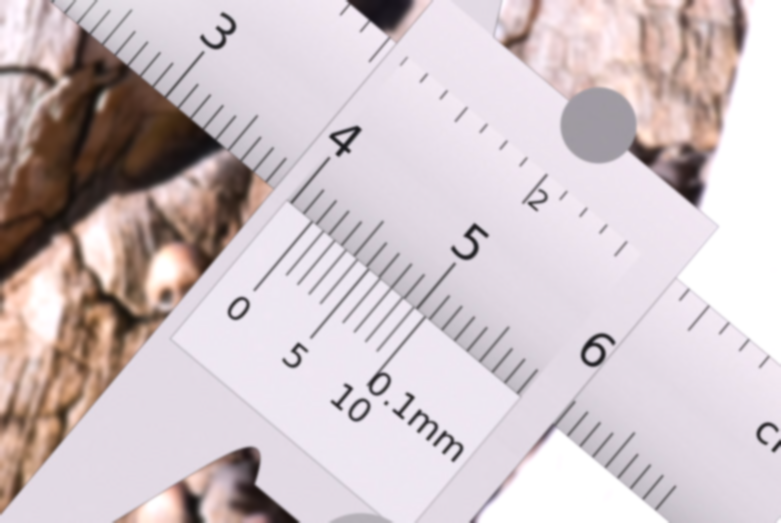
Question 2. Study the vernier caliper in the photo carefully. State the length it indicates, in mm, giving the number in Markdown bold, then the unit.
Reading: **41.7** mm
